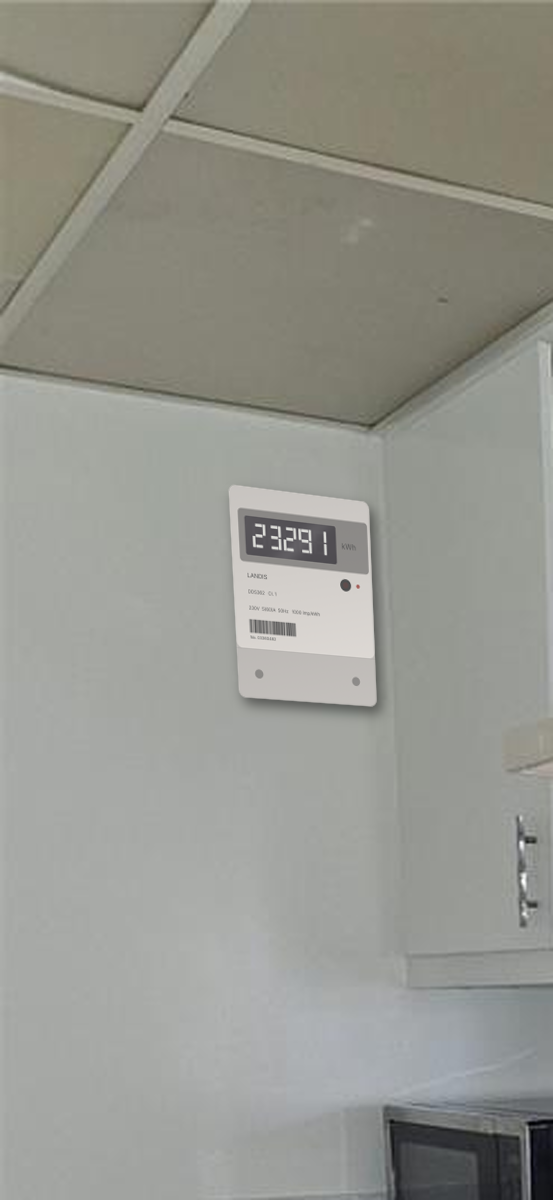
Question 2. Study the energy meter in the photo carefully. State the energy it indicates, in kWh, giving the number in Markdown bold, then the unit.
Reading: **23291** kWh
